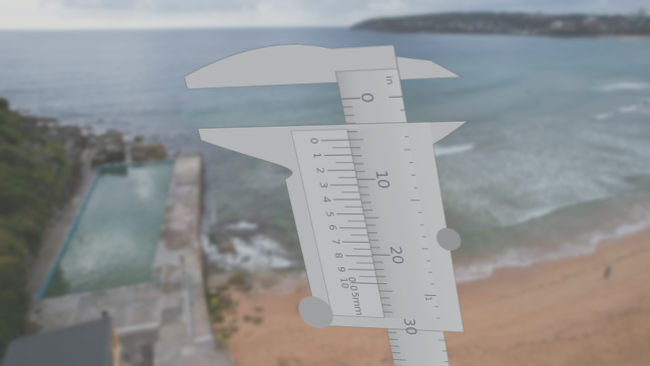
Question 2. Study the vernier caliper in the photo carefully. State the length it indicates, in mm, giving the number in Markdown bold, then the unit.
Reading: **5.0** mm
